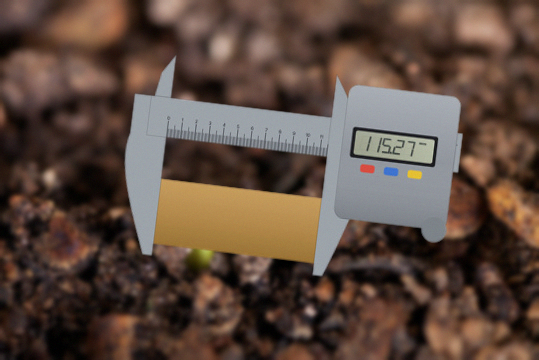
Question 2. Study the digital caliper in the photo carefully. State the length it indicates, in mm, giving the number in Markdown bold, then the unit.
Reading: **115.27** mm
